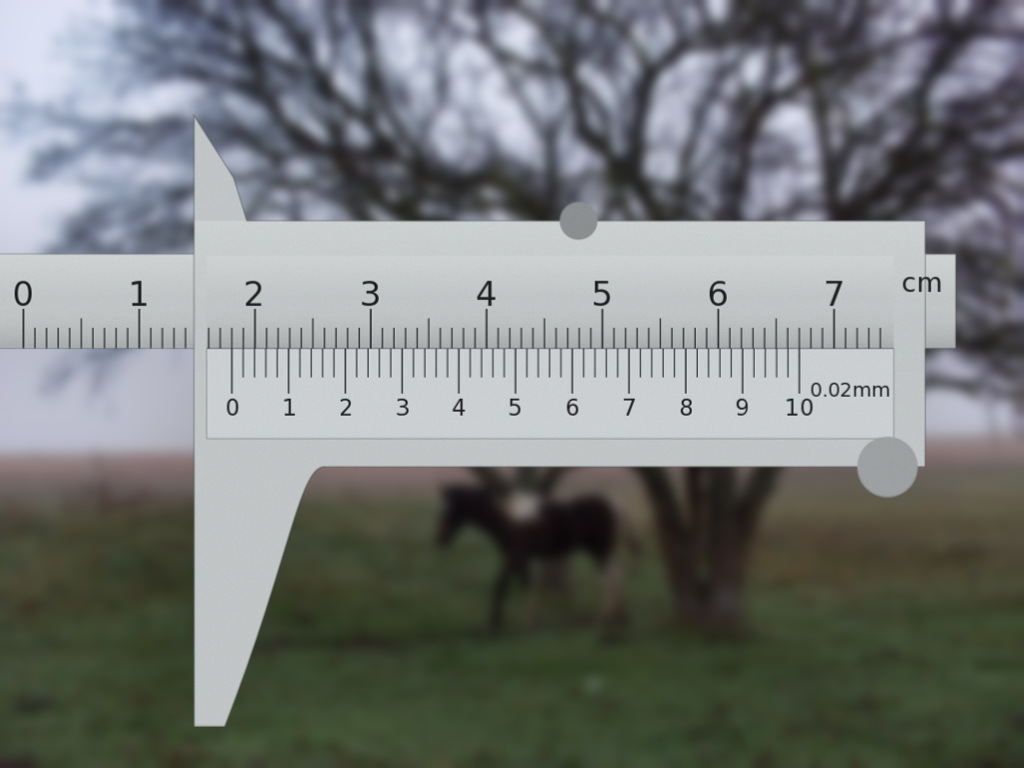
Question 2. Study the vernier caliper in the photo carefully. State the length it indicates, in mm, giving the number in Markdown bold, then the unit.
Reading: **18.0** mm
